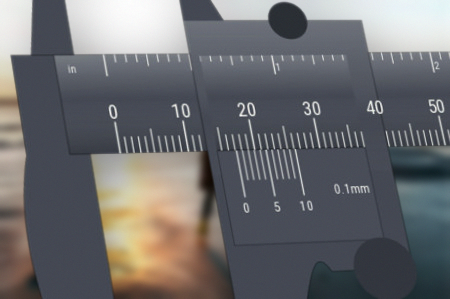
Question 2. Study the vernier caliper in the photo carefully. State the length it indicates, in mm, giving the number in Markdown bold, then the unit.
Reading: **17.2** mm
